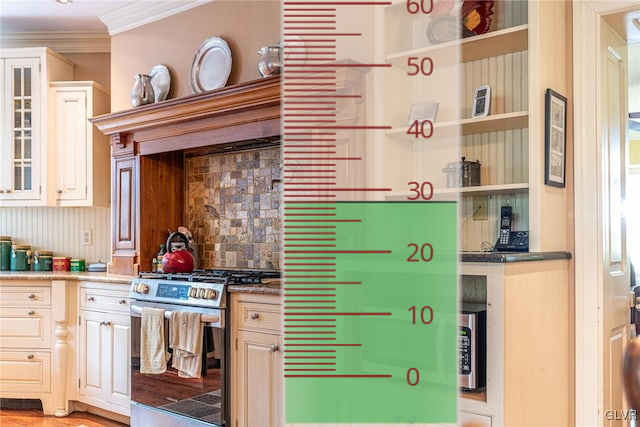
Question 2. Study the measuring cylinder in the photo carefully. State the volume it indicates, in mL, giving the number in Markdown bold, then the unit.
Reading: **28** mL
